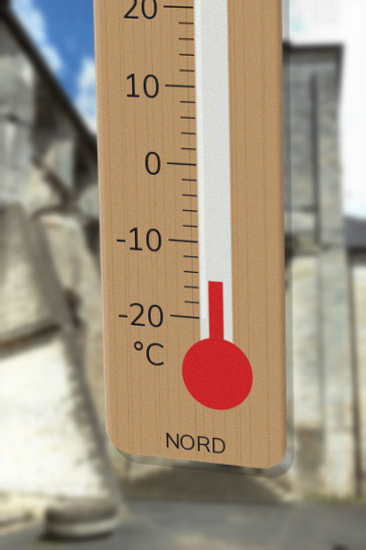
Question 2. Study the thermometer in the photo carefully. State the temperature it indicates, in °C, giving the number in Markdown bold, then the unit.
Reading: **-15** °C
